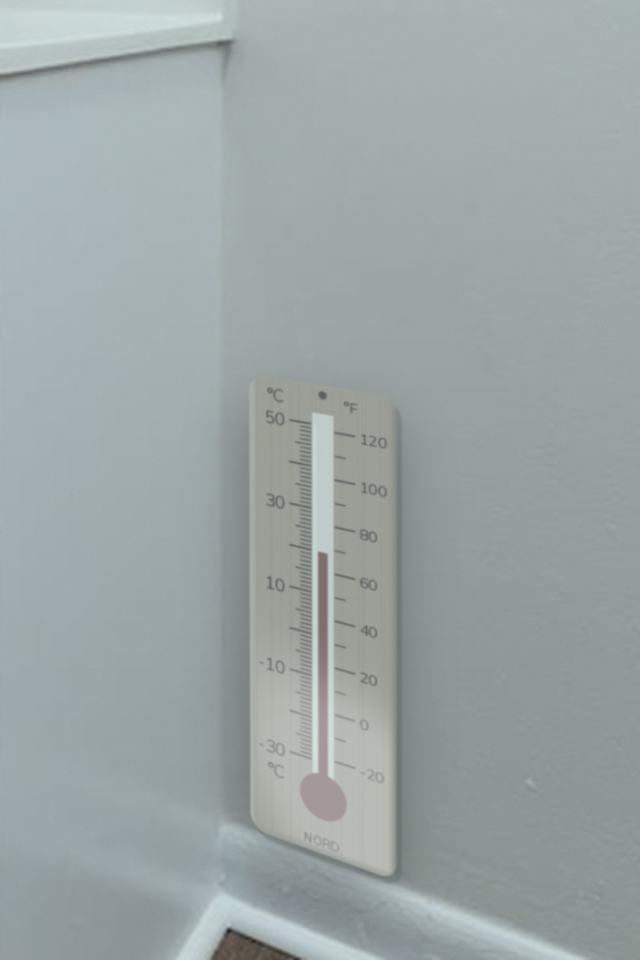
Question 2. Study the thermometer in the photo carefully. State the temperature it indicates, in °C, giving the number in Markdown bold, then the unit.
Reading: **20** °C
